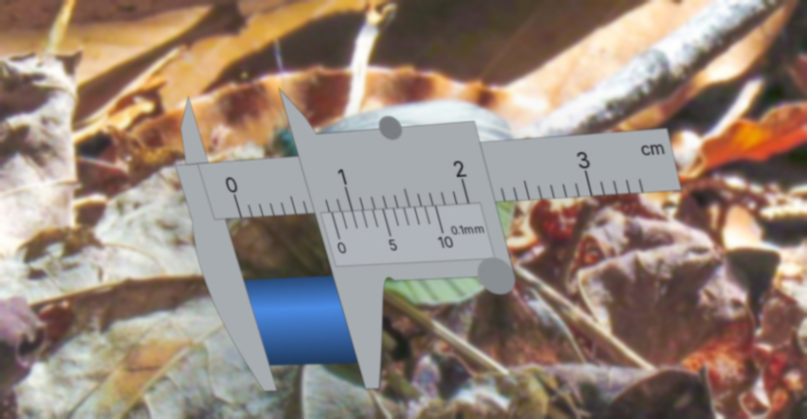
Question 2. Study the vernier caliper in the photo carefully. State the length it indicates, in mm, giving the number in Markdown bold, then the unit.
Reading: **8.2** mm
